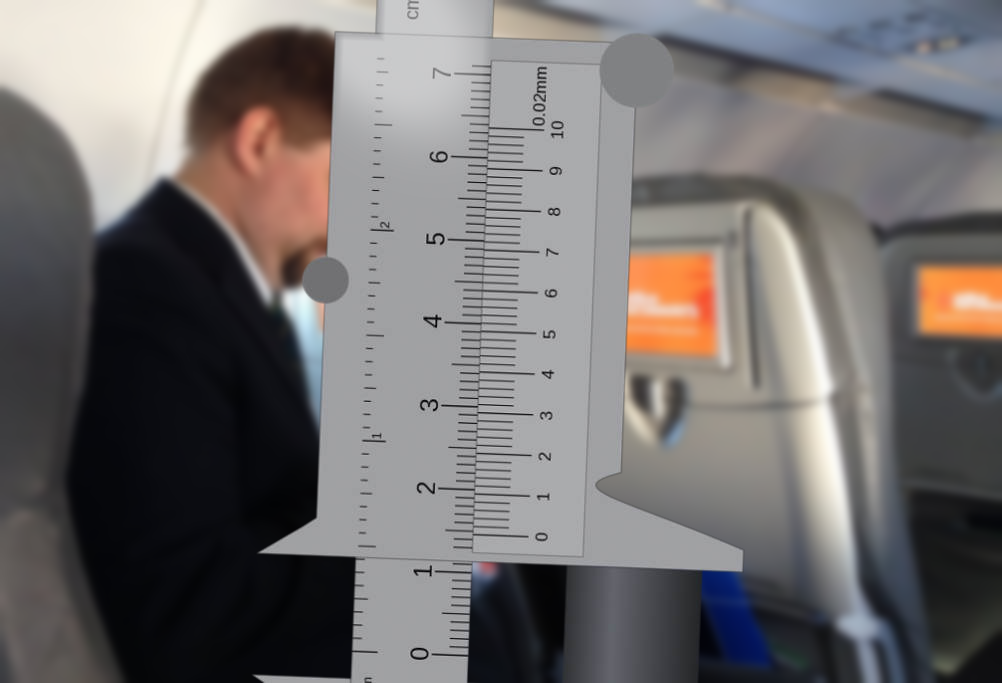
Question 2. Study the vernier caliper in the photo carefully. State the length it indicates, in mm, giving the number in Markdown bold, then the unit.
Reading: **14.6** mm
